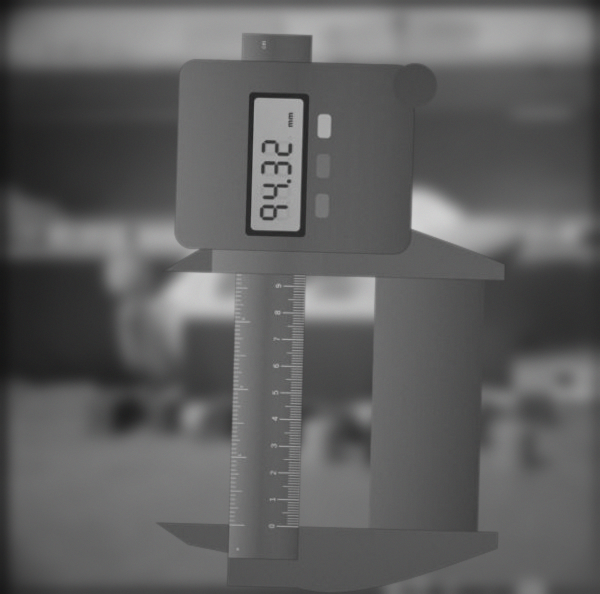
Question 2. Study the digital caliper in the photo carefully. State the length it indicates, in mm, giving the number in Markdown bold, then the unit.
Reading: **94.32** mm
